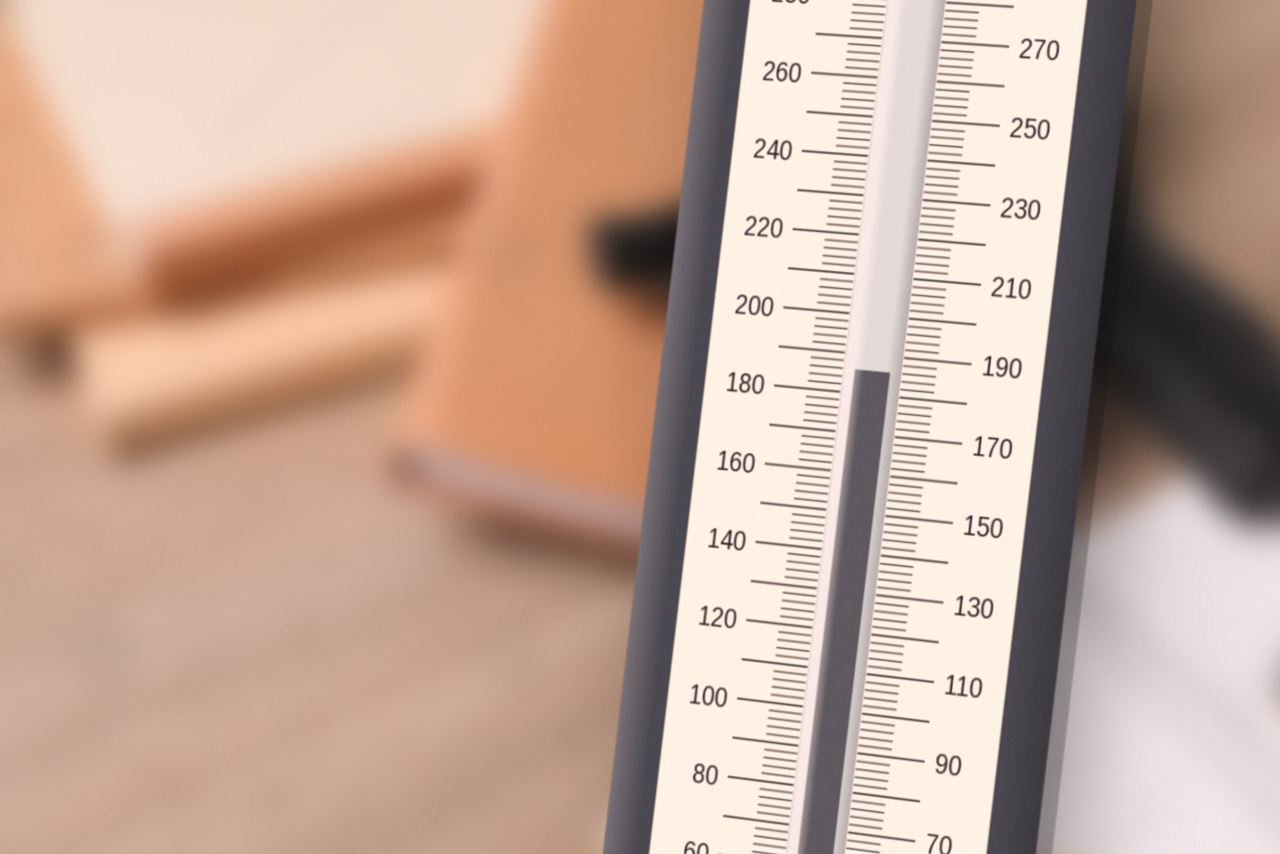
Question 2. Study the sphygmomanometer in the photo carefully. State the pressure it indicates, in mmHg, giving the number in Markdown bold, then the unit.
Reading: **186** mmHg
